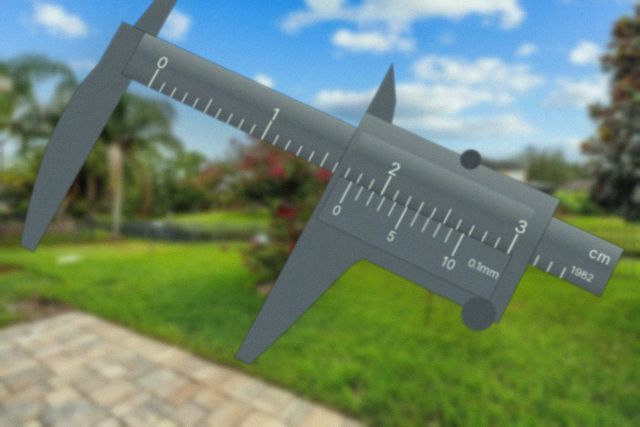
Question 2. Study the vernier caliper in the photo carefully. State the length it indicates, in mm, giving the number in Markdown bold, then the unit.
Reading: **17.6** mm
